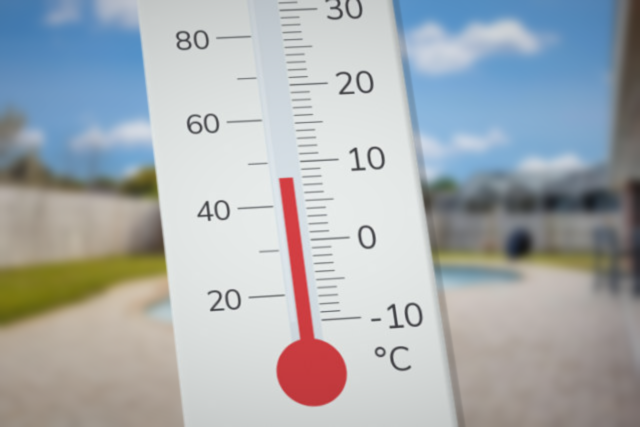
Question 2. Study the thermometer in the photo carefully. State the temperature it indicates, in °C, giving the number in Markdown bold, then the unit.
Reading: **8** °C
